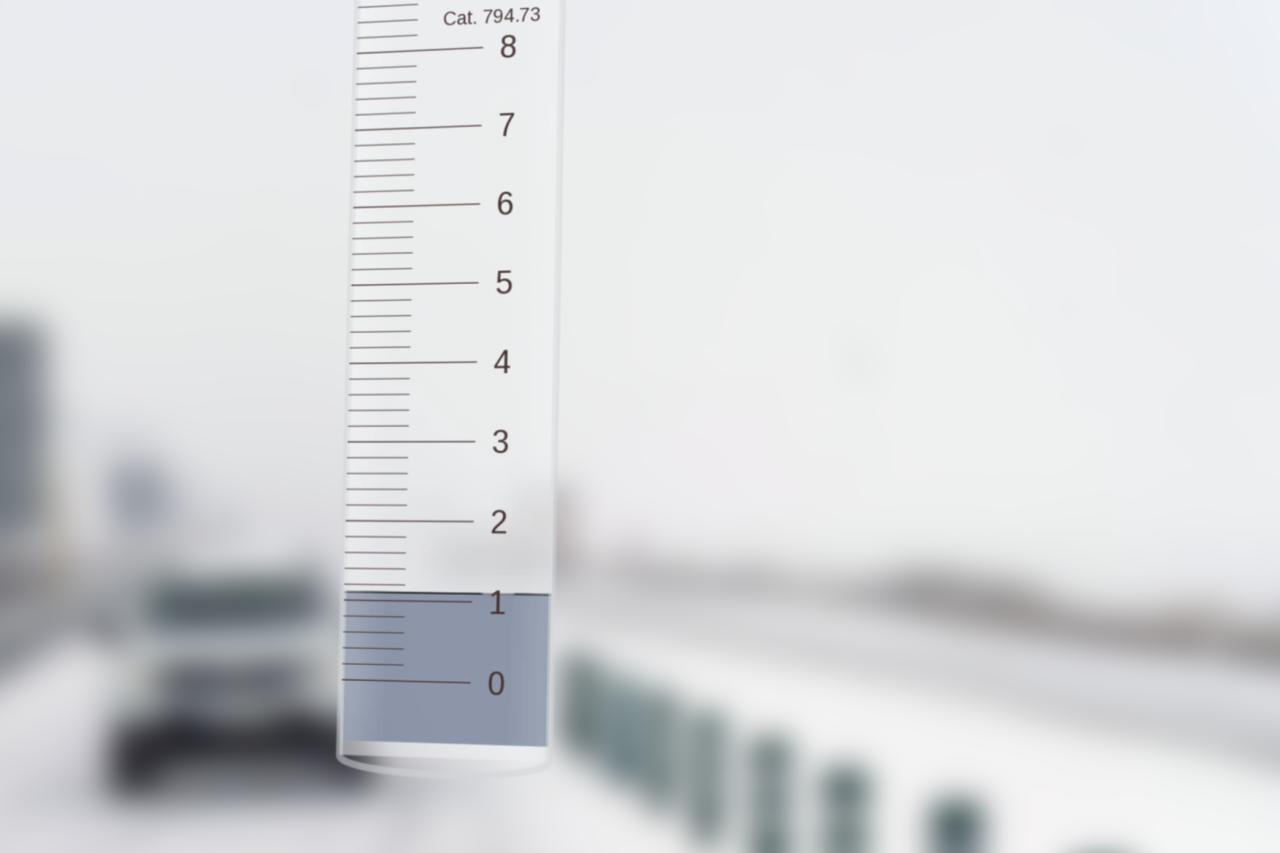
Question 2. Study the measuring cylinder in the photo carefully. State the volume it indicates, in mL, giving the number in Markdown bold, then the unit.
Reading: **1.1** mL
